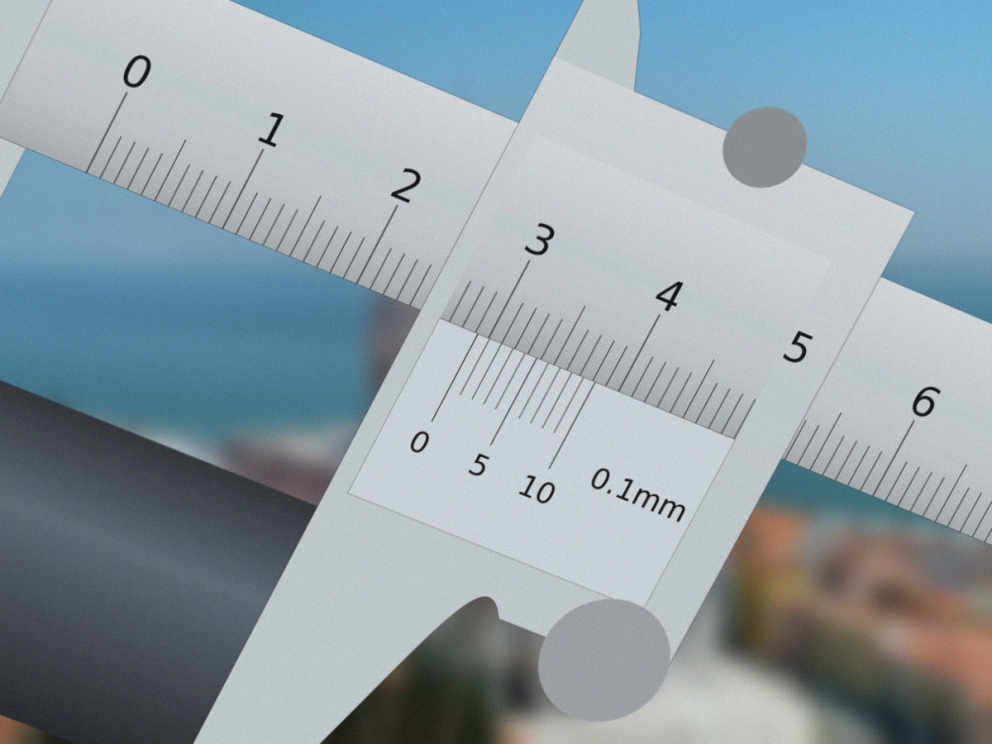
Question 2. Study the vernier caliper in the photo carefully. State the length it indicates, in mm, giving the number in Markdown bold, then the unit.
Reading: **29.2** mm
